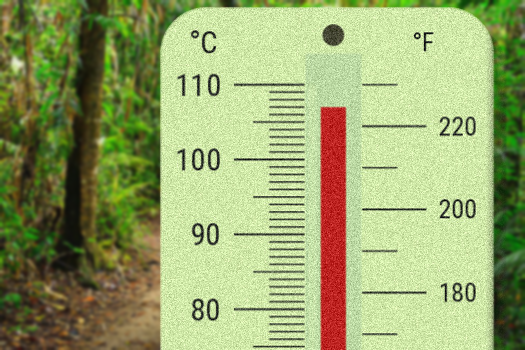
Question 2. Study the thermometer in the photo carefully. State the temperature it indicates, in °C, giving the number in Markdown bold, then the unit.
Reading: **107** °C
